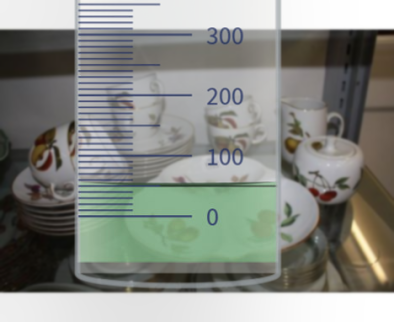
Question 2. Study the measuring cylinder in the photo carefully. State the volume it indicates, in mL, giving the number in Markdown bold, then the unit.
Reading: **50** mL
